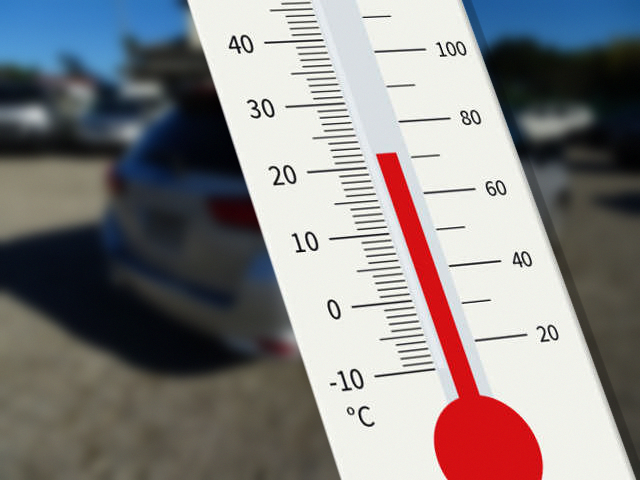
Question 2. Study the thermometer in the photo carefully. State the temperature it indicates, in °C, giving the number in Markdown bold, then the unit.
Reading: **22** °C
